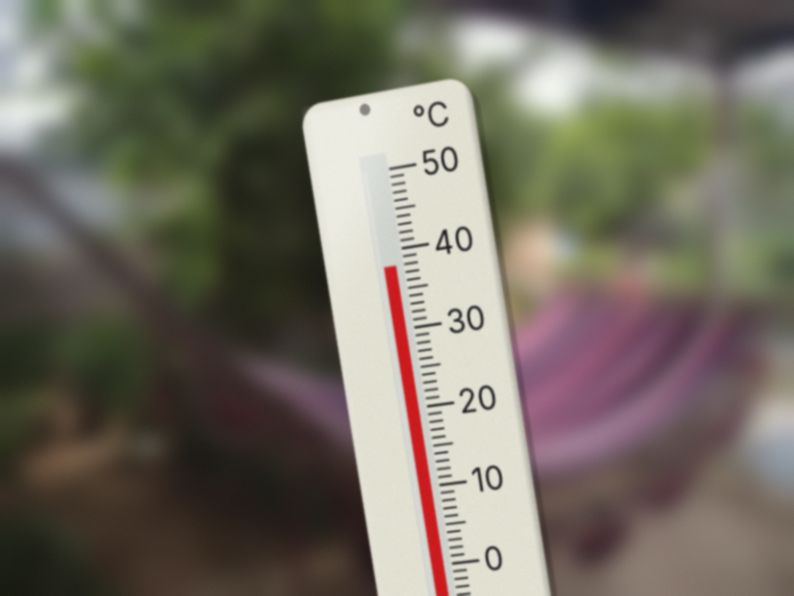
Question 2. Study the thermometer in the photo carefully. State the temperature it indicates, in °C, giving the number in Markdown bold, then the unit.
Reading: **38** °C
